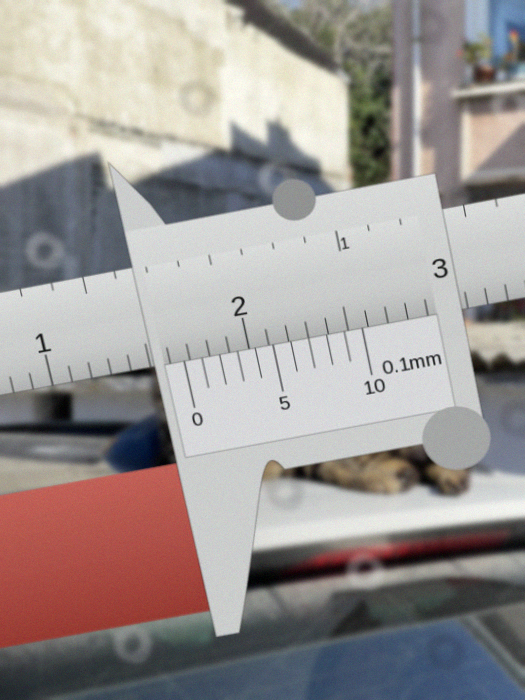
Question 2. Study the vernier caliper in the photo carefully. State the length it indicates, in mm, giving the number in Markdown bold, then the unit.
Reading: **16.7** mm
